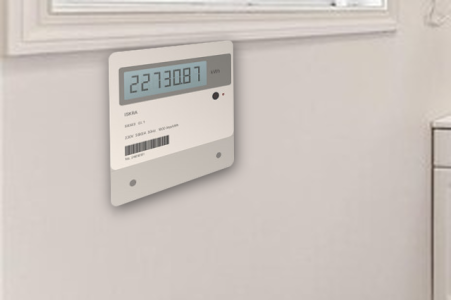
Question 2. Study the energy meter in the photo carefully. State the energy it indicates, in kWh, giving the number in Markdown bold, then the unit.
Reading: **22730.87** kWh
